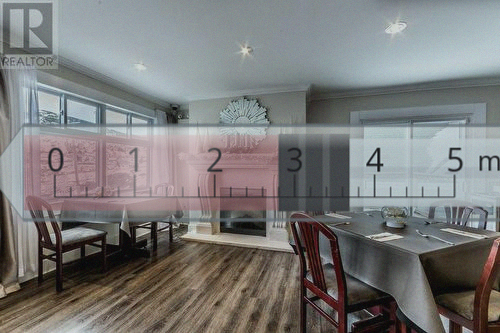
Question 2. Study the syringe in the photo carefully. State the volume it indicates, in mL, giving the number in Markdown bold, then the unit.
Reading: **2.8** mL
